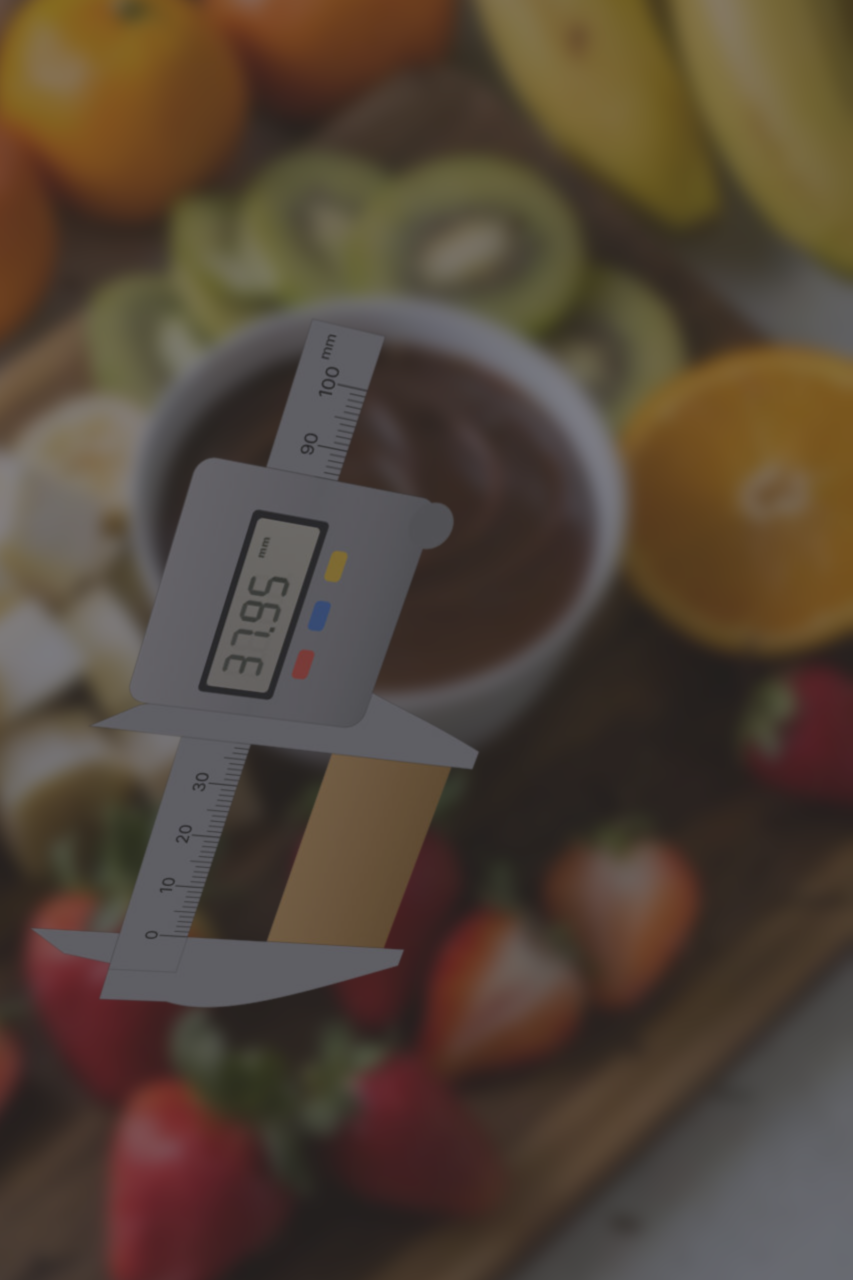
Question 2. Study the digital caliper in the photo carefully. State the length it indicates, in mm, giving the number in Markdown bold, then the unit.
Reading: **37.95** mm
